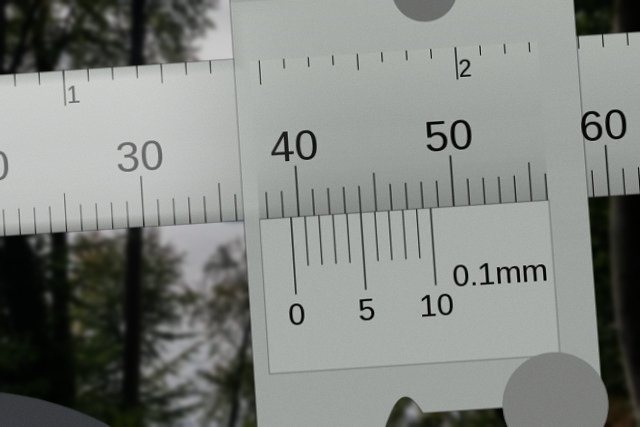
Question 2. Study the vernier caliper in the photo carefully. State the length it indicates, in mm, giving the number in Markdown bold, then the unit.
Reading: **39.5** mm
